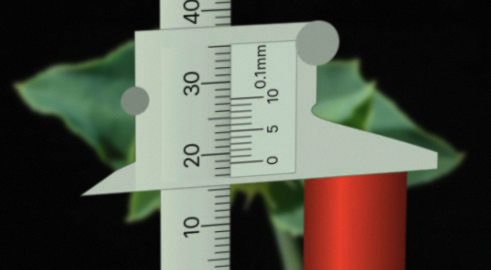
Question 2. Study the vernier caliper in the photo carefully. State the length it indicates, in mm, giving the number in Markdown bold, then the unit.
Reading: **18.6** mm
